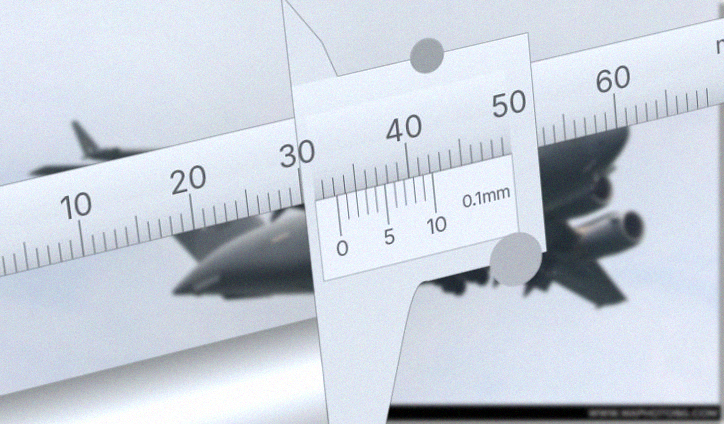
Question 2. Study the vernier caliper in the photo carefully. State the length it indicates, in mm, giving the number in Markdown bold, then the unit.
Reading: **33.2** mm
